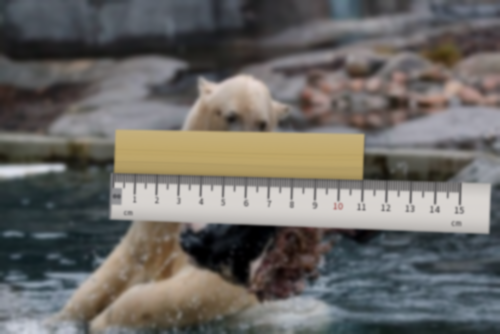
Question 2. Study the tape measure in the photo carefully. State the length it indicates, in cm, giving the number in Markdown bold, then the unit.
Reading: **11** cm
